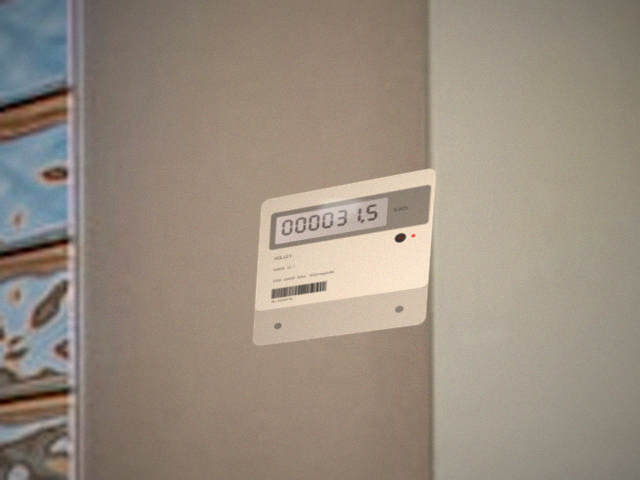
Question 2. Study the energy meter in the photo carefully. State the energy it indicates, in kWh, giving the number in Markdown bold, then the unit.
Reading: **31.5** kWh
